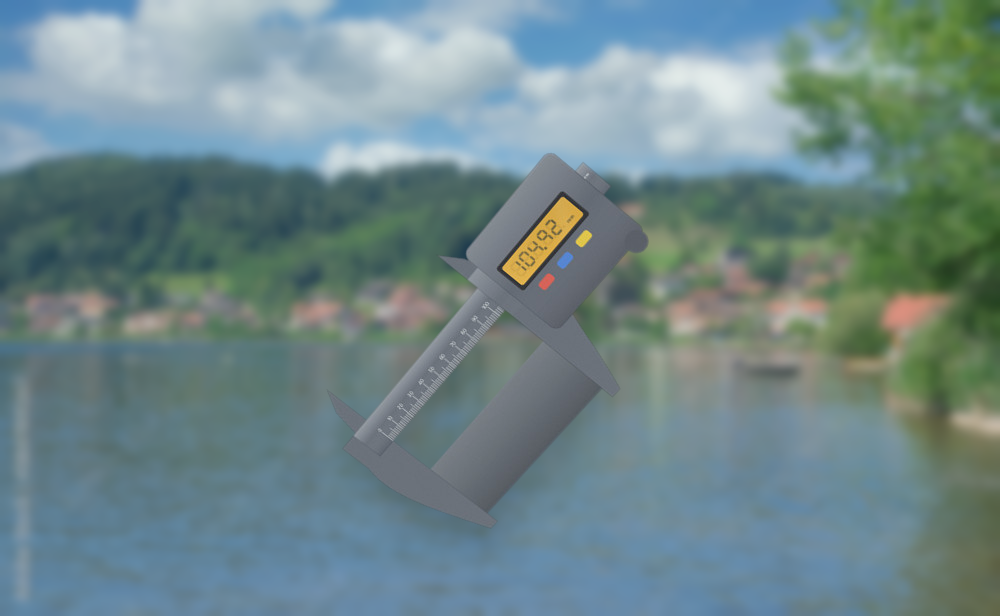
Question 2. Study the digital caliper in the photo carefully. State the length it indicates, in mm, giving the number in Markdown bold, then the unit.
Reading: **104.92** mm
